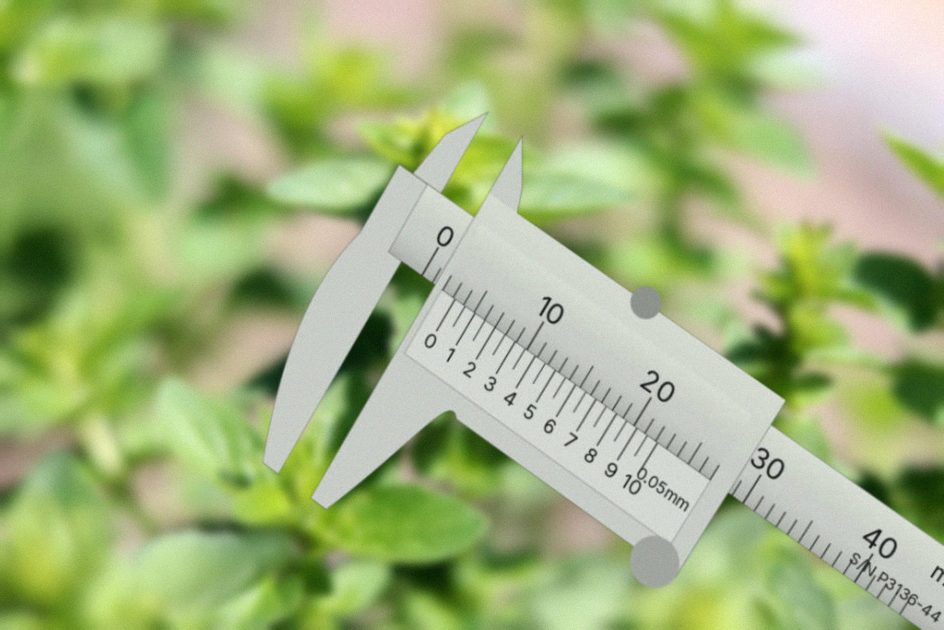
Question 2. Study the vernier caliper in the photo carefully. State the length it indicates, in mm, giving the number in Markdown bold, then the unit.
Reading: **3.2** mm
